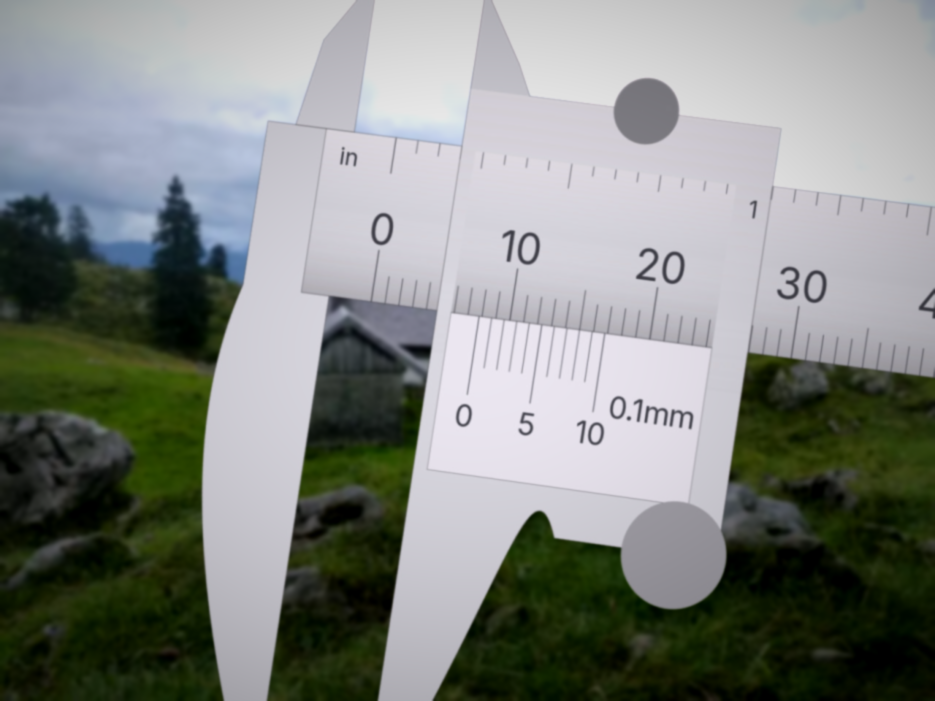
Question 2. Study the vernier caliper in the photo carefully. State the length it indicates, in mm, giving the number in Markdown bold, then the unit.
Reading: **7.8** mm
